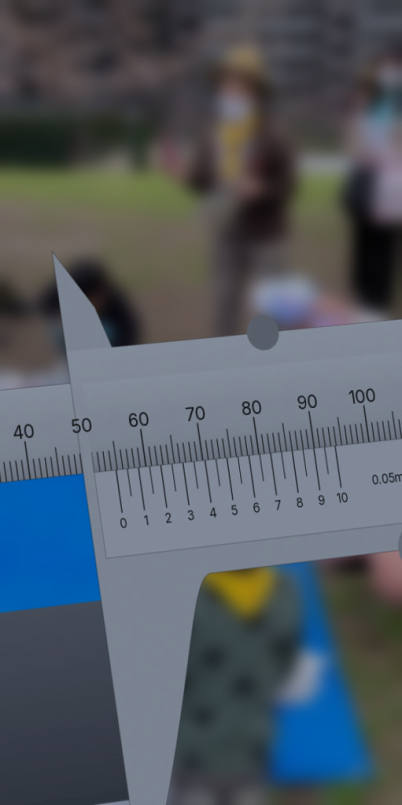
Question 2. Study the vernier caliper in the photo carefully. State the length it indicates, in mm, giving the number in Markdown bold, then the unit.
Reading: **54.8** mm
